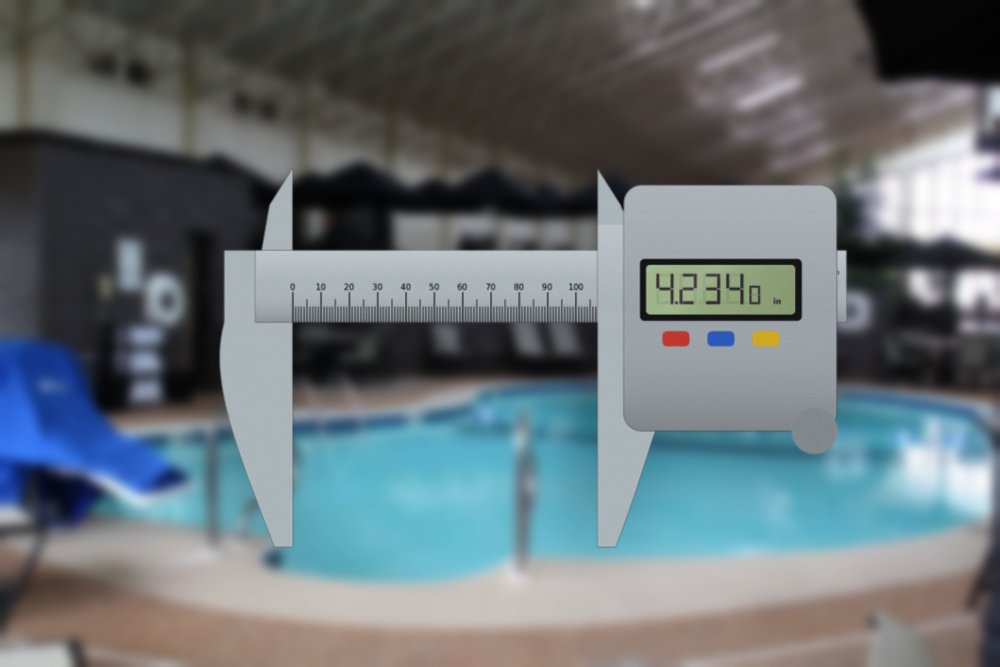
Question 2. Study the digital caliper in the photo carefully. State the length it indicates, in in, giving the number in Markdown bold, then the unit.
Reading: **4.2340** in
